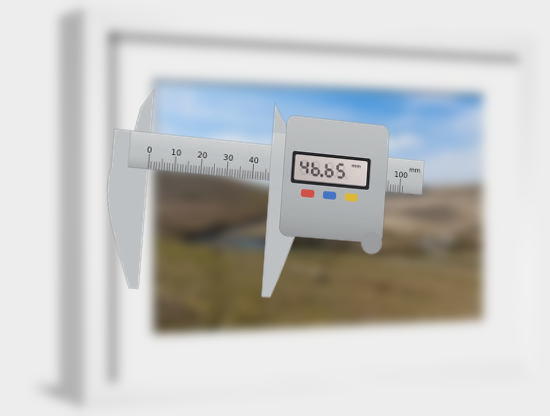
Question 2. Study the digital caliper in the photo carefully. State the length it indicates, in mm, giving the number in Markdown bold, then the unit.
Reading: **46.65** mm
